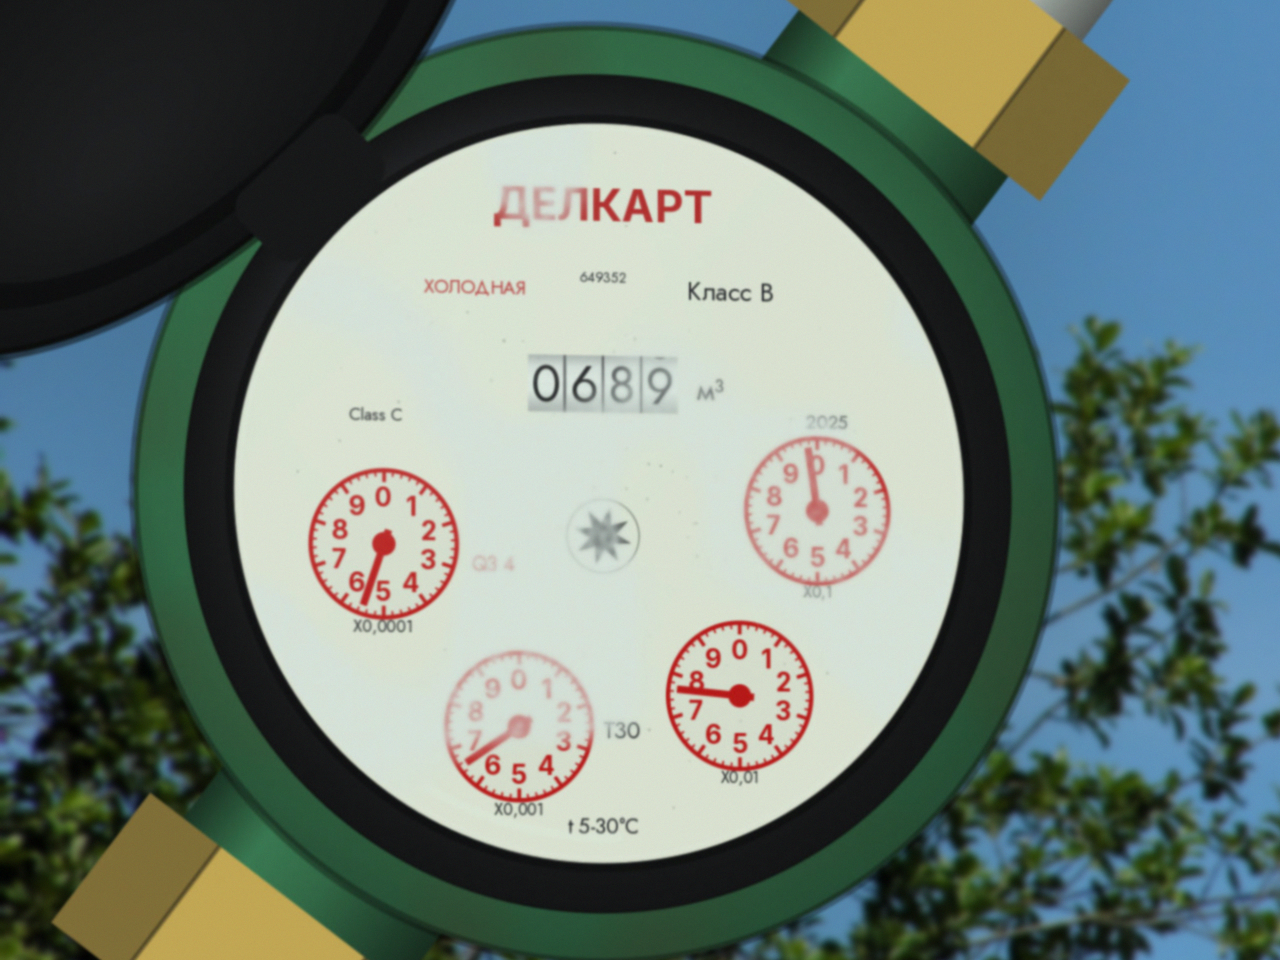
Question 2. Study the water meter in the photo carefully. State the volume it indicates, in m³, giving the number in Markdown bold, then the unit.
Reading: **688.9765** m³
